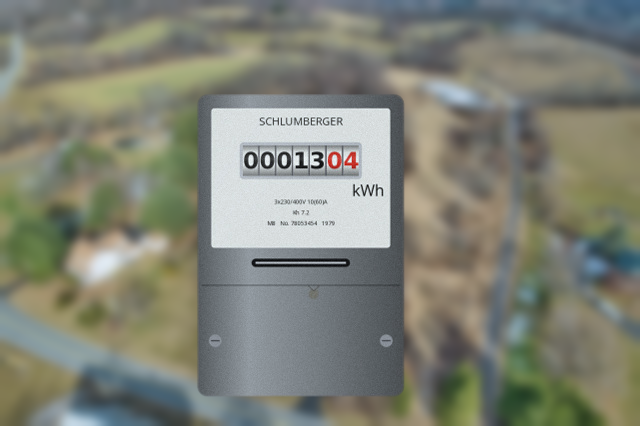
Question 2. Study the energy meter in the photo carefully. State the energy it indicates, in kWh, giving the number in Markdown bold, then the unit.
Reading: **13.04** kWh
